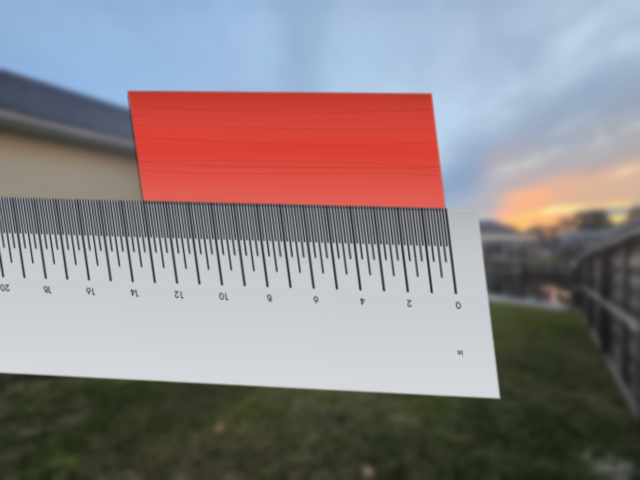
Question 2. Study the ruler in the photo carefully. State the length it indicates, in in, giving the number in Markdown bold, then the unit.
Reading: **13** in
